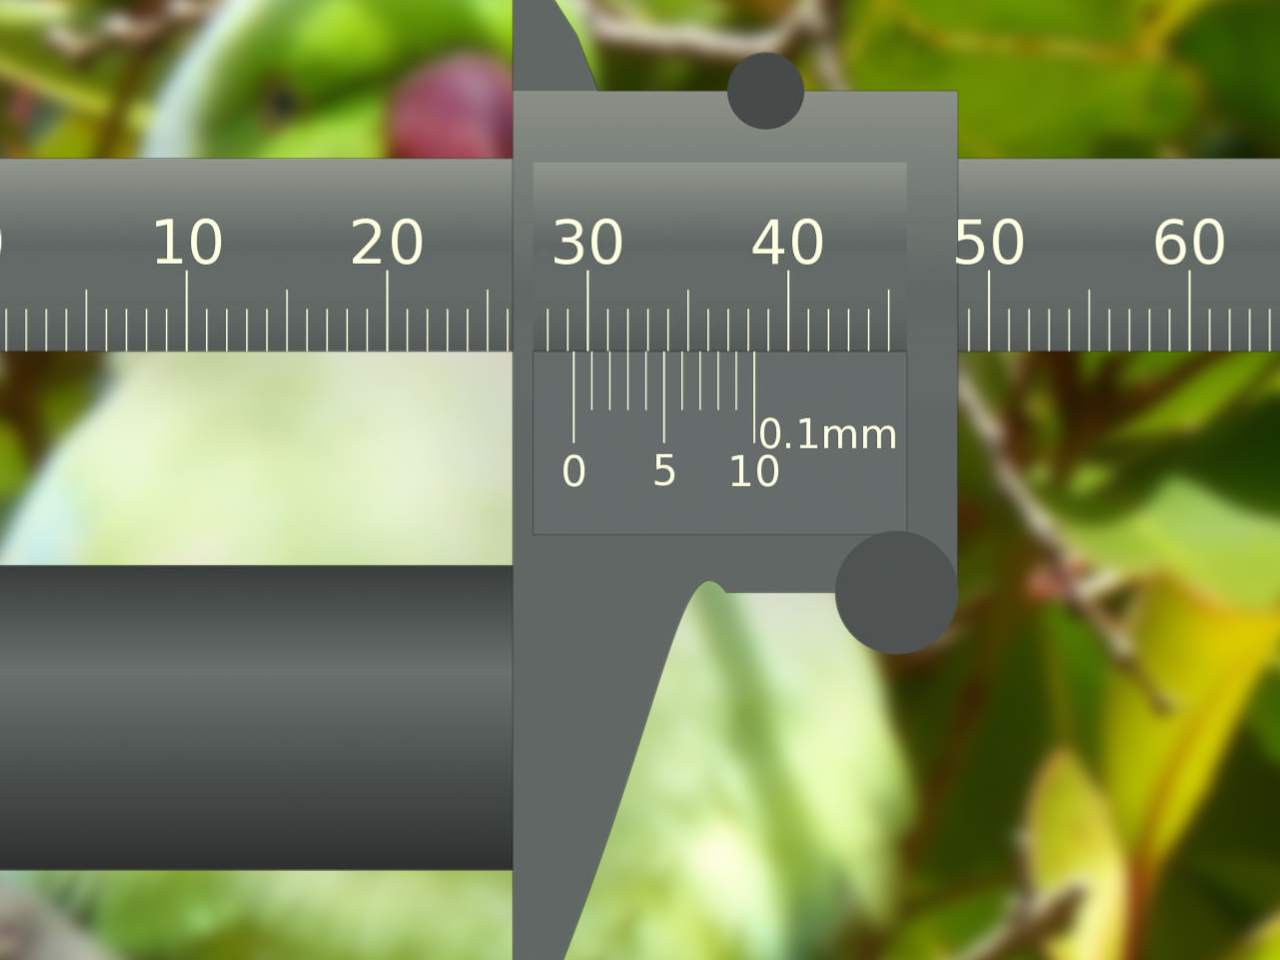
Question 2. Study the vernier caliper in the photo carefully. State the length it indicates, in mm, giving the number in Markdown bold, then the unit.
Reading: **29.3** mm
